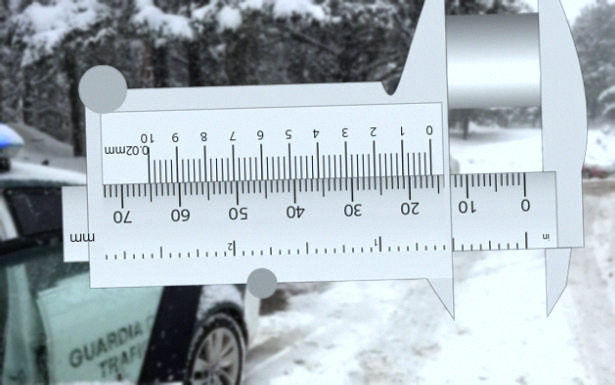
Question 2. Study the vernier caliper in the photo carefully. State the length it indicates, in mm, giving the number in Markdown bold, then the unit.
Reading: **16.2** mm
